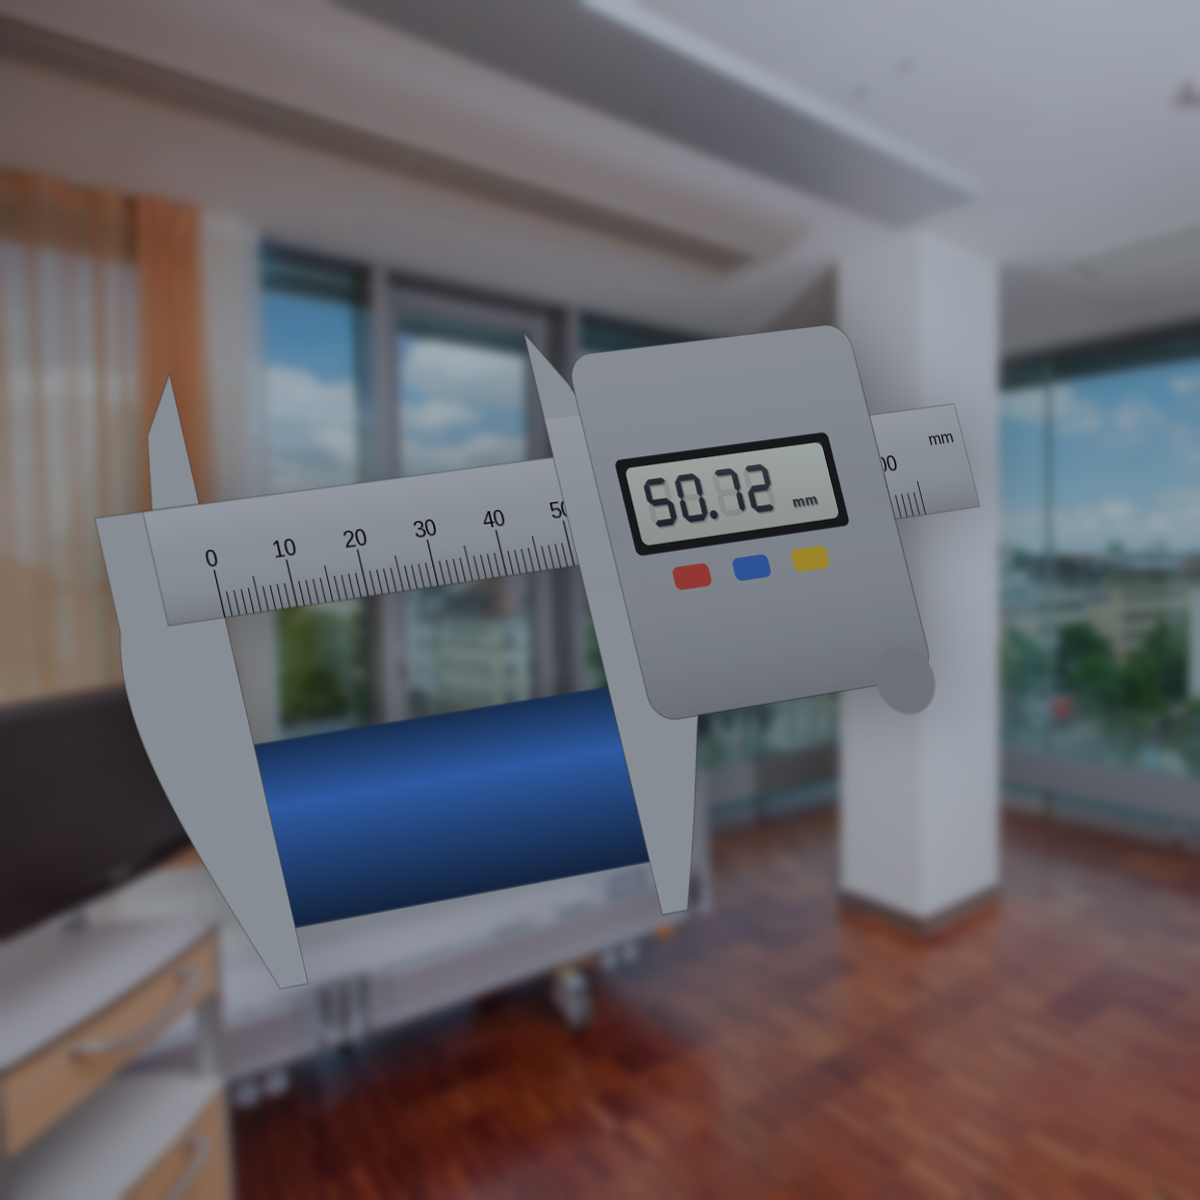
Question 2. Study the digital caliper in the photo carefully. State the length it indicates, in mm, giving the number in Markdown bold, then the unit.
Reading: **50.72** mm
